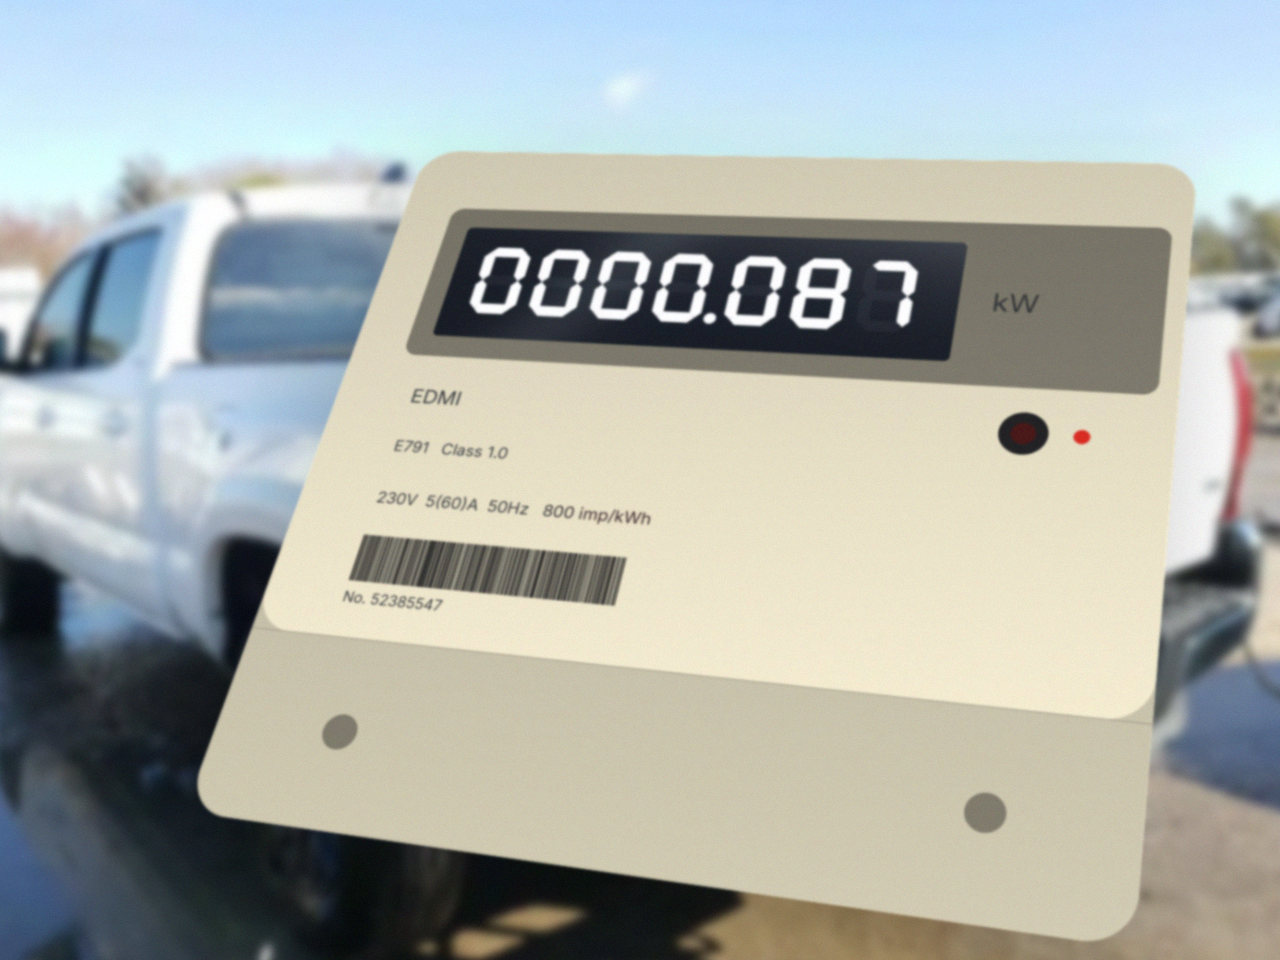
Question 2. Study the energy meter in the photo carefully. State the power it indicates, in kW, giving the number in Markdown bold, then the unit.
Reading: **0.087** kW
